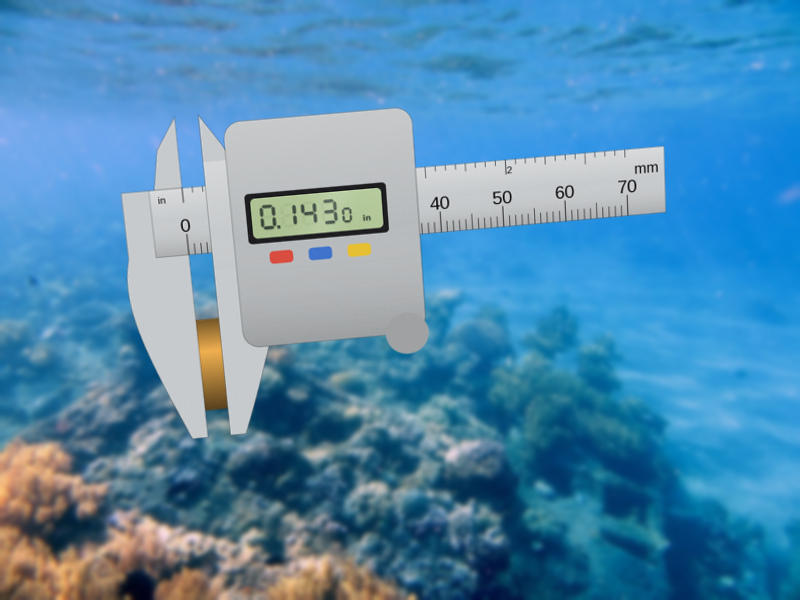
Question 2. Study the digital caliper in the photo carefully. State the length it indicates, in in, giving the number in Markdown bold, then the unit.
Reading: **0.1430** in
